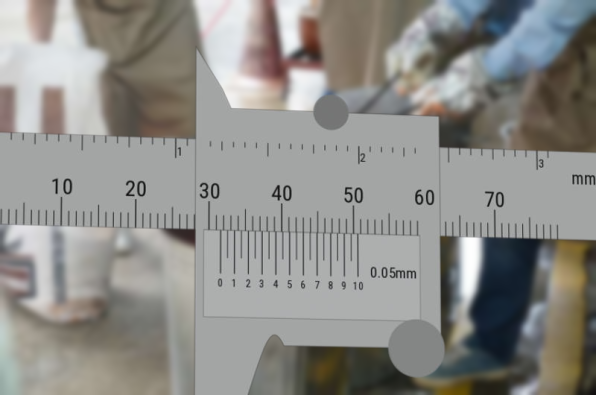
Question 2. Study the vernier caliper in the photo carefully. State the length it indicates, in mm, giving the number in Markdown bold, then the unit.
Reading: **31.6** mm
